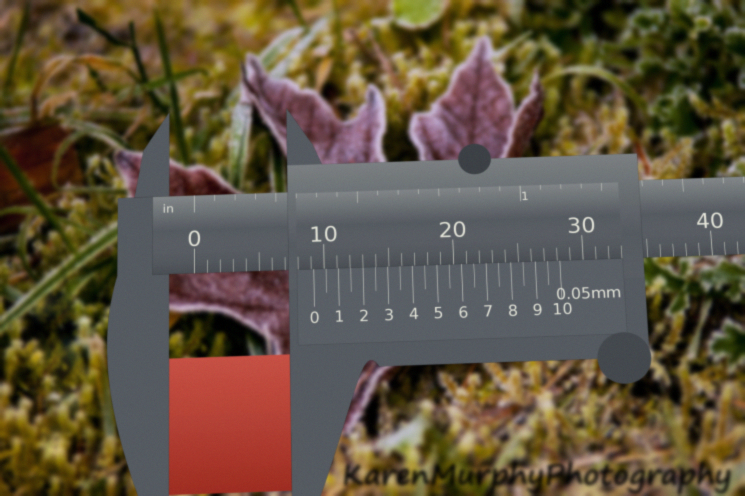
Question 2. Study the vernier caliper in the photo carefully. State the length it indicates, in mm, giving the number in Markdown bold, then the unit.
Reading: **9.2** mm
